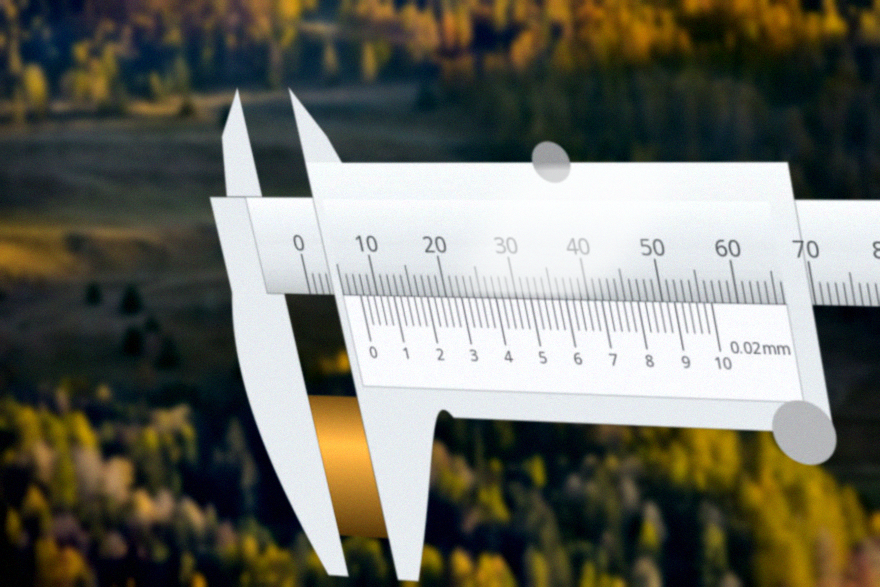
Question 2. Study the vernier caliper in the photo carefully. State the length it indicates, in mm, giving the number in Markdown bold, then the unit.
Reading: **7.5** mm
